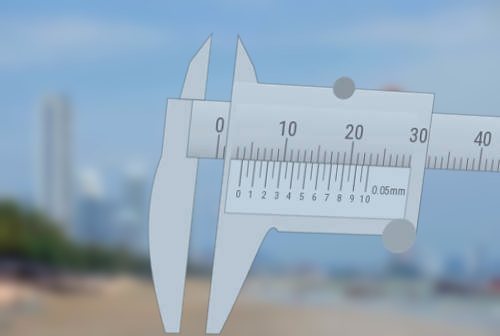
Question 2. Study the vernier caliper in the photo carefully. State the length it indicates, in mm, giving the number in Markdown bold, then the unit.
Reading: **3.8** mm
